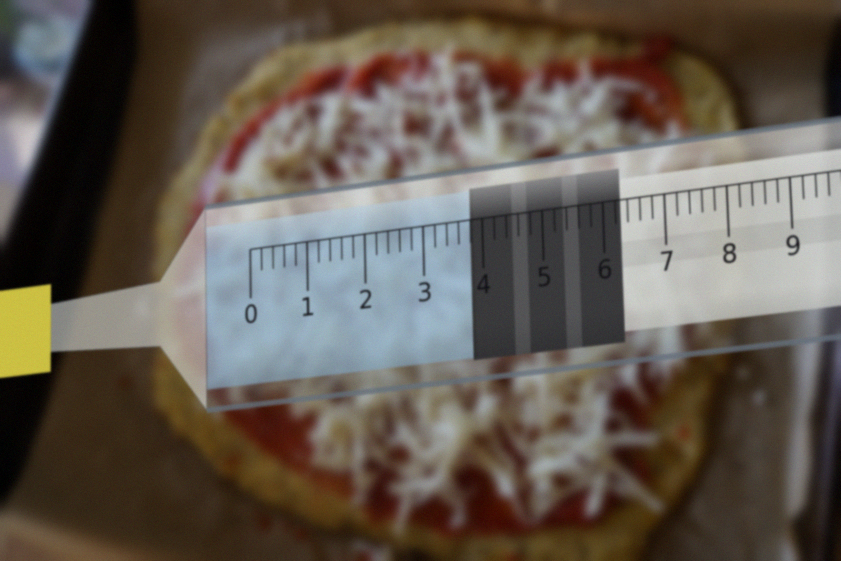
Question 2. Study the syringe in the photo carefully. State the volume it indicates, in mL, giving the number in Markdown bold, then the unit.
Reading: **3.8** mL
